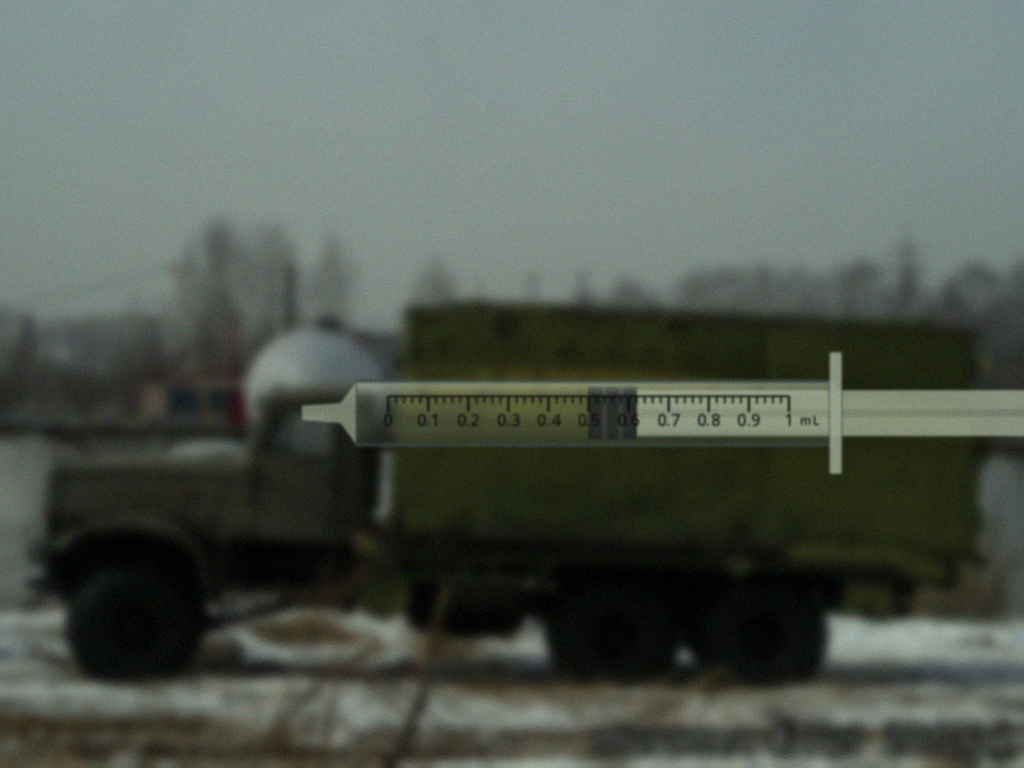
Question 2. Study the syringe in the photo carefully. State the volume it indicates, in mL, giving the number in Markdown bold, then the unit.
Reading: **0.5** mL
